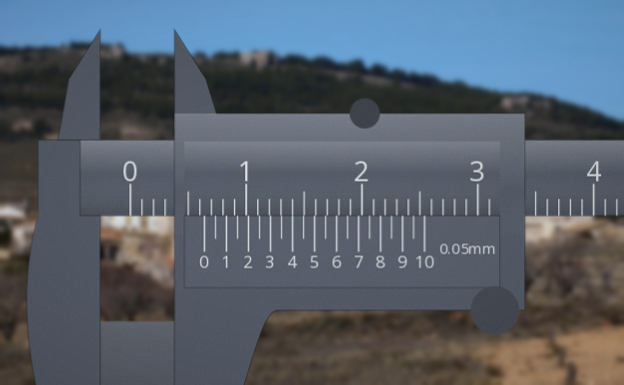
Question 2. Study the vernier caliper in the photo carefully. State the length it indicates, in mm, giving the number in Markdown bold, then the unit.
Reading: **6.4** mm
